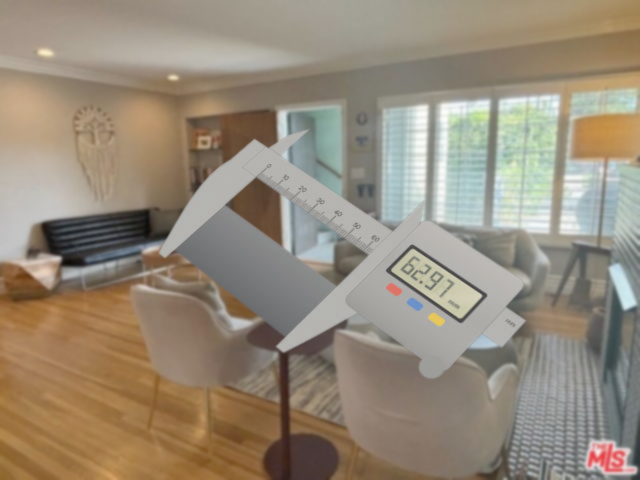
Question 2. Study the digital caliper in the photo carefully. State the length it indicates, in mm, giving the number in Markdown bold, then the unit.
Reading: **62.97** mm
